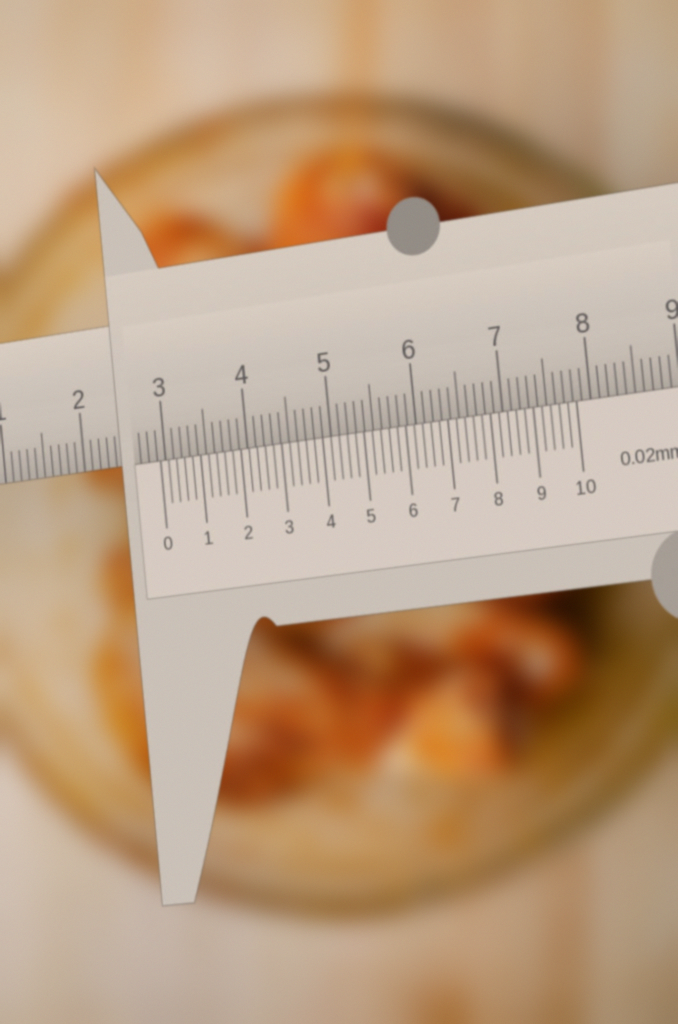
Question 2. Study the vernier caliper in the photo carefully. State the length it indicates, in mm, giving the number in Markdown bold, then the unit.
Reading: **29.4** mm
